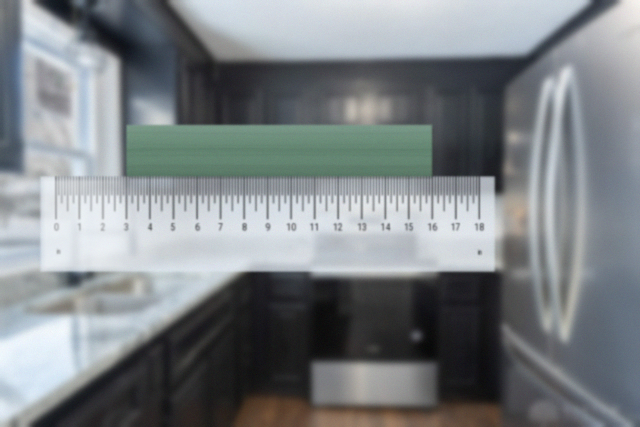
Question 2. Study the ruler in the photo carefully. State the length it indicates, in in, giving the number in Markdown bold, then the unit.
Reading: **13** in
